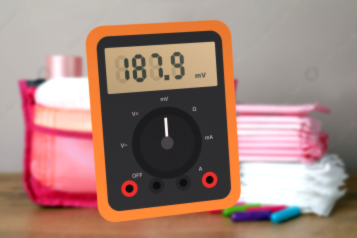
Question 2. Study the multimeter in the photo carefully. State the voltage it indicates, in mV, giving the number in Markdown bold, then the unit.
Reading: **187.9** mV
